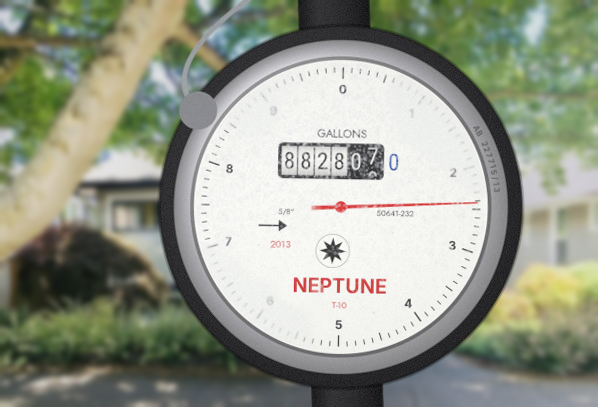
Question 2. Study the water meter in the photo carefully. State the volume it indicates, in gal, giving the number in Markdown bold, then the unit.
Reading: **8828072.4** gal
